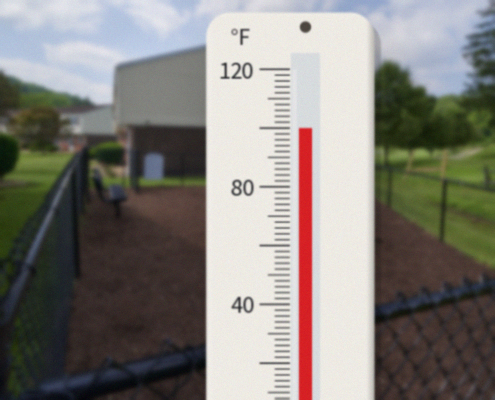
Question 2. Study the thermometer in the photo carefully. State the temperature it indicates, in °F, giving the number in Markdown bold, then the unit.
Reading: **100** °F
